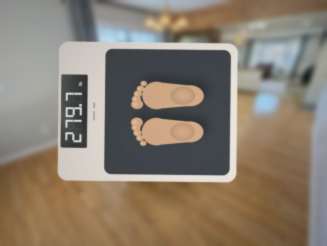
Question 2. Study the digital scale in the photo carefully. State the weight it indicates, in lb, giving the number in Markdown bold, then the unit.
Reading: **279.7** lb
